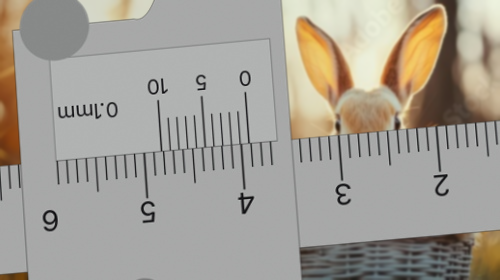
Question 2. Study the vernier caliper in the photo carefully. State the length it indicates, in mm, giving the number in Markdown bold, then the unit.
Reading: **39.2** mm
